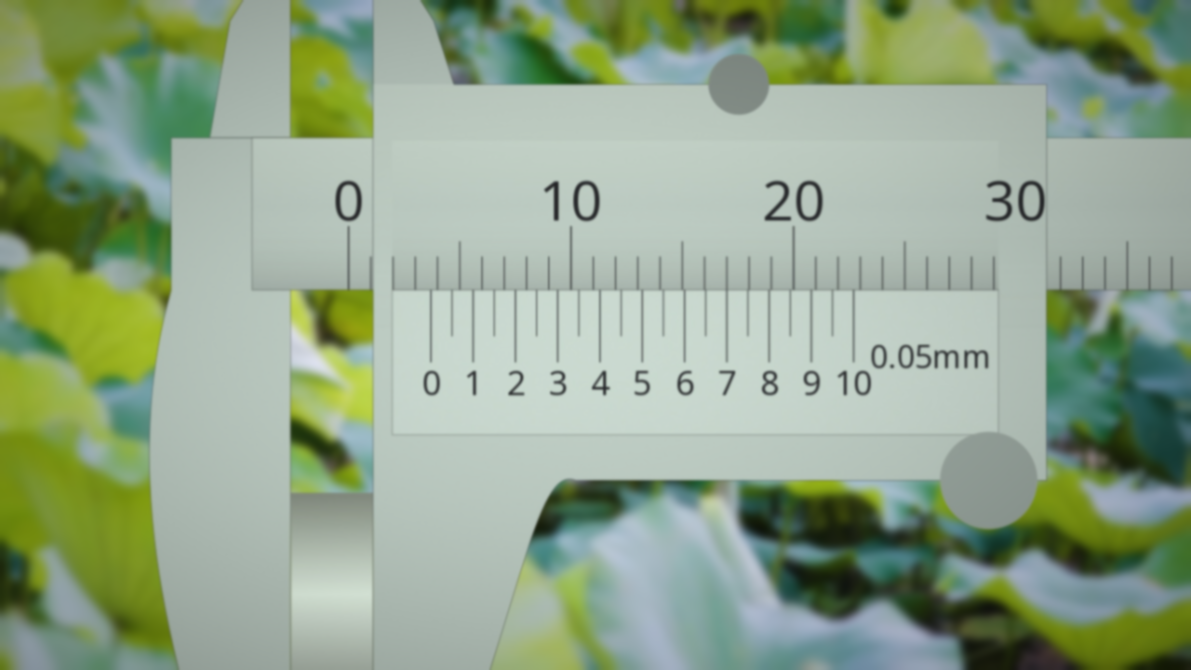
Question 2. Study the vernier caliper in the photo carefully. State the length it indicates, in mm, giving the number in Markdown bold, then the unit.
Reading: **3.7** mm
